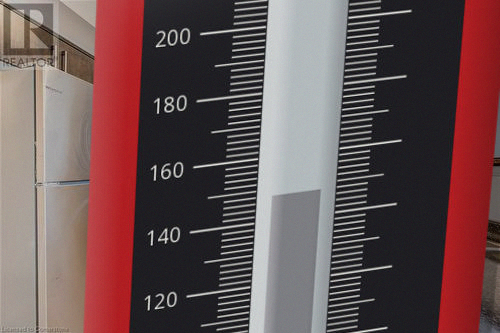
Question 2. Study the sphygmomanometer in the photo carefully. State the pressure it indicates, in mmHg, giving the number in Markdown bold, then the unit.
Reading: **148** mmHg
